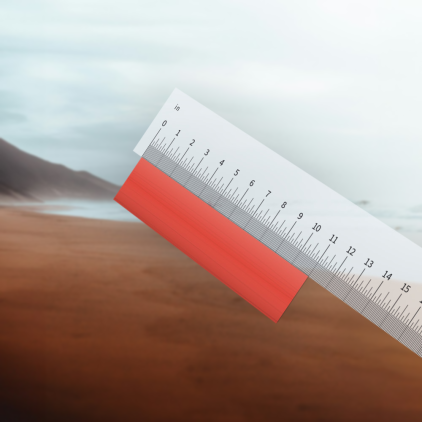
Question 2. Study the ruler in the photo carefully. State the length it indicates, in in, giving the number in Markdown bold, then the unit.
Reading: **11** in
